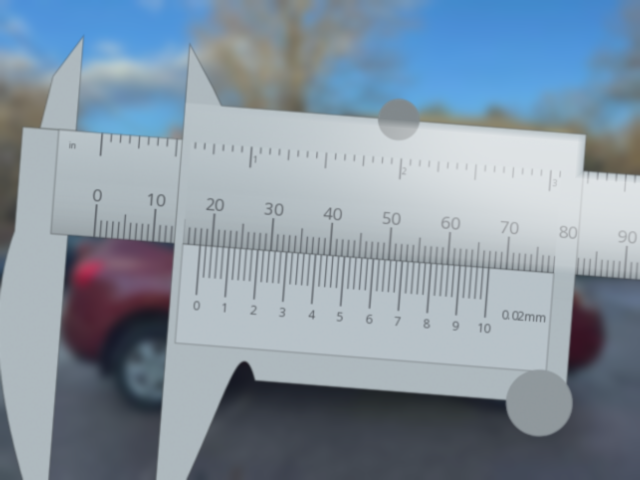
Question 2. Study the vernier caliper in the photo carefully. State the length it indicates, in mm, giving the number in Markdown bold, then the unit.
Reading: **18.0** mm
